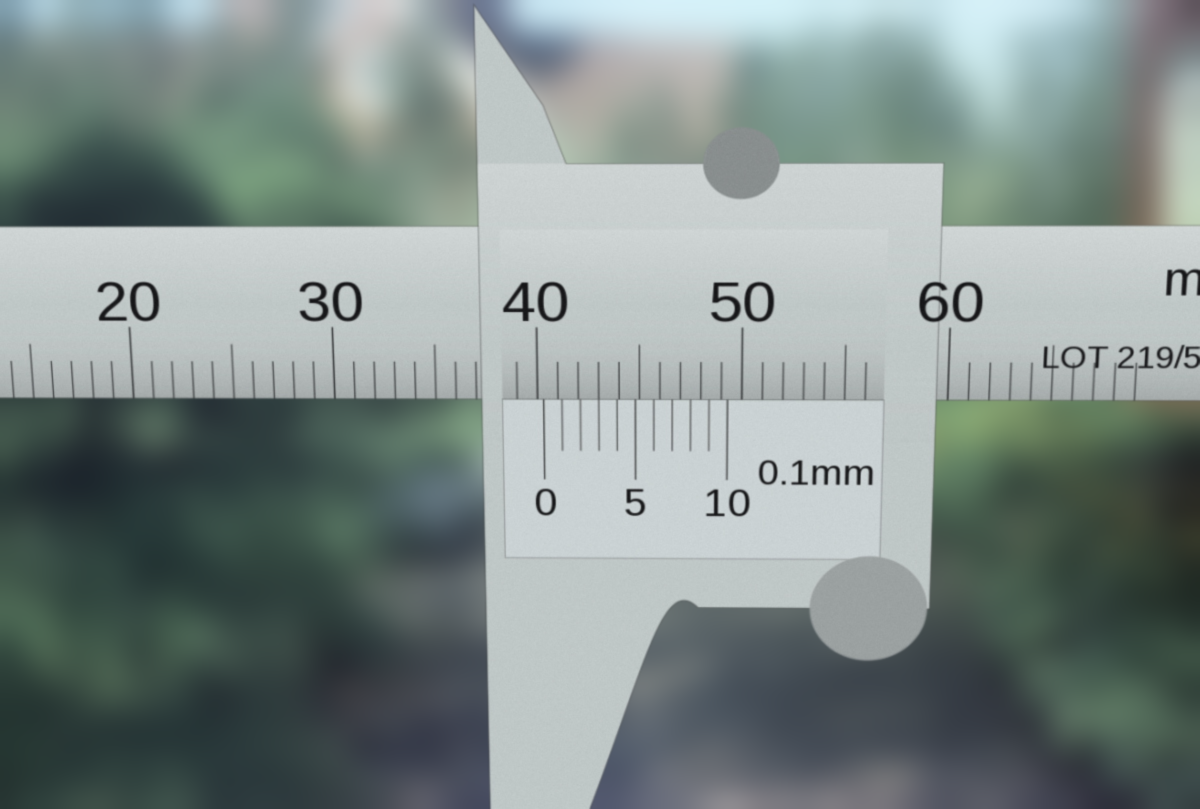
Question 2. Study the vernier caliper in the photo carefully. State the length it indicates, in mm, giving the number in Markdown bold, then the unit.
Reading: **40.3** mm
